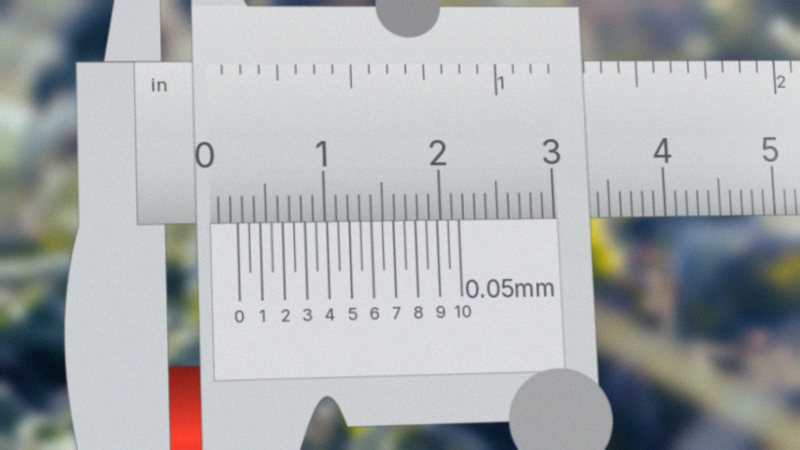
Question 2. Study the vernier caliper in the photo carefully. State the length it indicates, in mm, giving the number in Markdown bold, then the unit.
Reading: **2.6** mm
